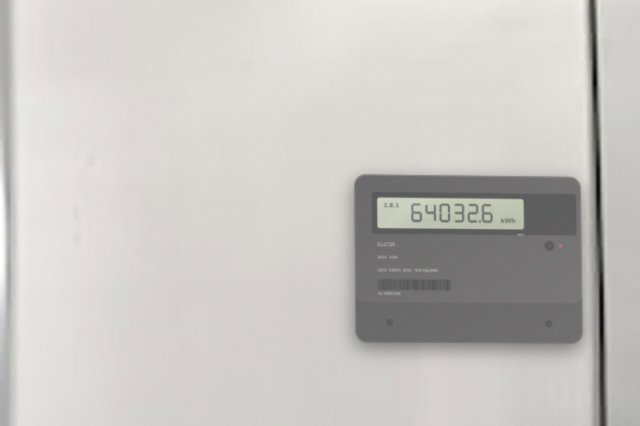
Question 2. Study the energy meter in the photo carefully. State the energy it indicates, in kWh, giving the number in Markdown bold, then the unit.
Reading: **64032.6** kWh
